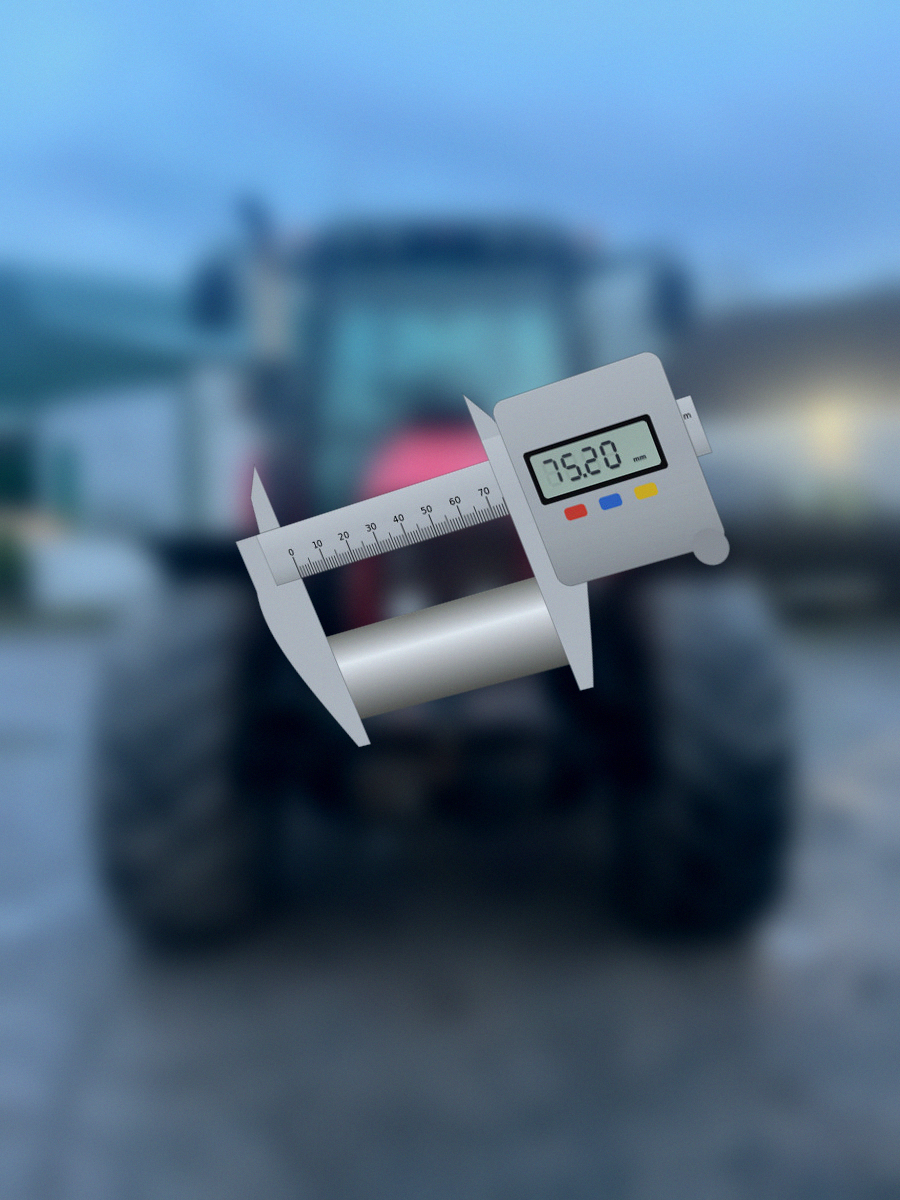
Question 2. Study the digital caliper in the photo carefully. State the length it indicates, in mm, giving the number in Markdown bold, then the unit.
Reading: **75.20** mm
